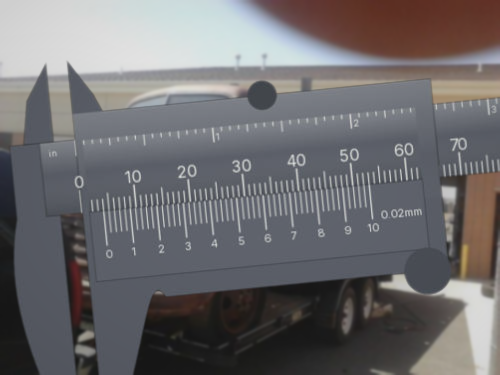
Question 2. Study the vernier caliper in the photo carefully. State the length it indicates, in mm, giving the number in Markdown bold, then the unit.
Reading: **4.0** mm
